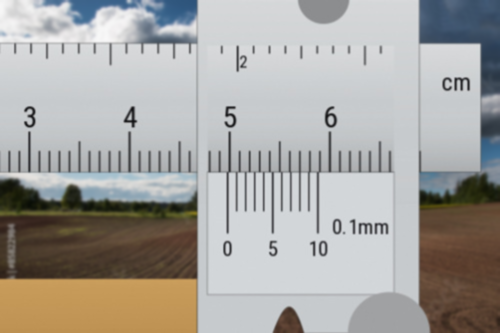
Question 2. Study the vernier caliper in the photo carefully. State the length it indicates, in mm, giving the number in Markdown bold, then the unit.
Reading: **49.8** mm
